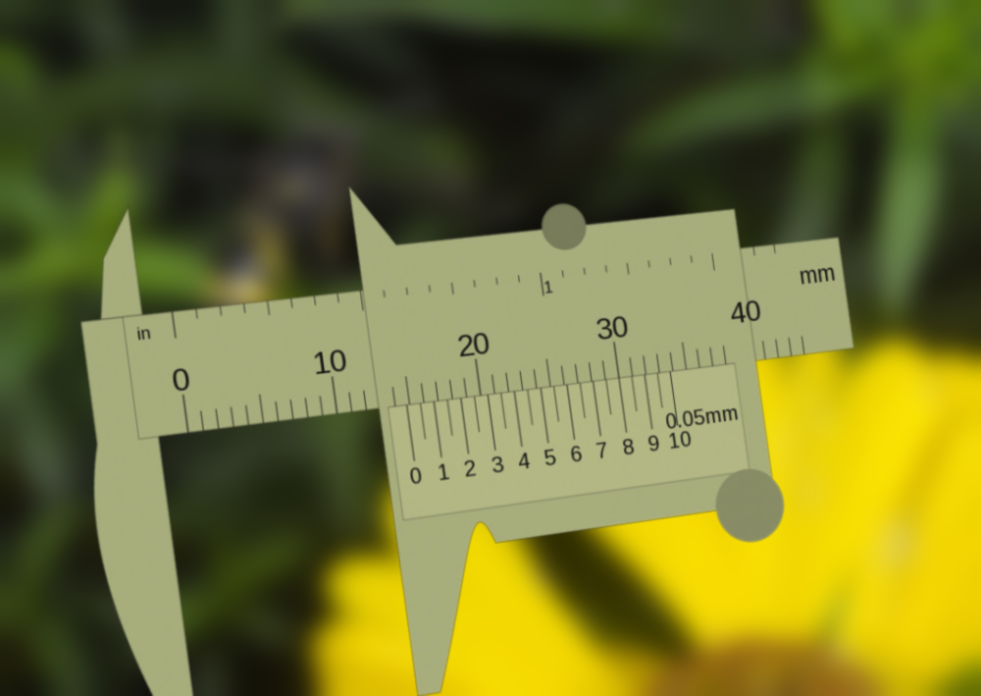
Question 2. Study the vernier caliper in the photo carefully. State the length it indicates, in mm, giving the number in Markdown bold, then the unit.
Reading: **14.8** mm
